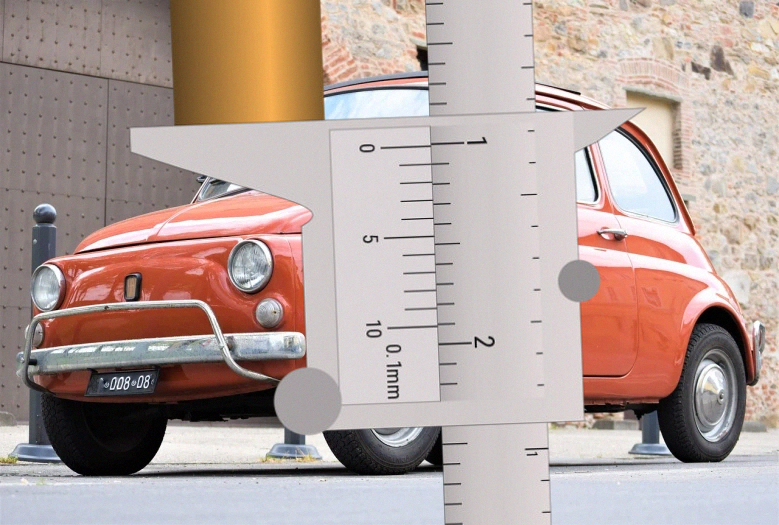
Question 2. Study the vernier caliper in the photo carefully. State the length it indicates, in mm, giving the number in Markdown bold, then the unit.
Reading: **10.1** mm
